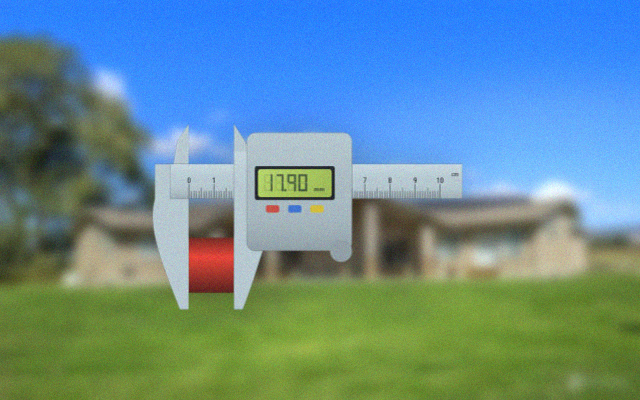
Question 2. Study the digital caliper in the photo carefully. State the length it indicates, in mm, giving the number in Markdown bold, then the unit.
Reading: **17.90** mm
